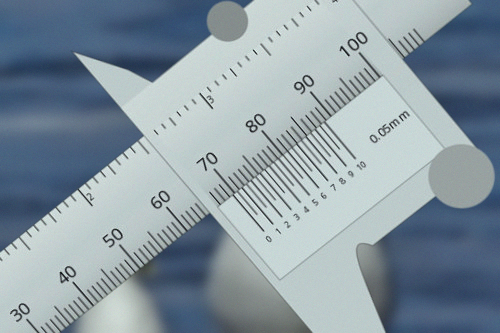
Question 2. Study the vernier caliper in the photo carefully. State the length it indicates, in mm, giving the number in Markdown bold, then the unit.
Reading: **69.6** mm
